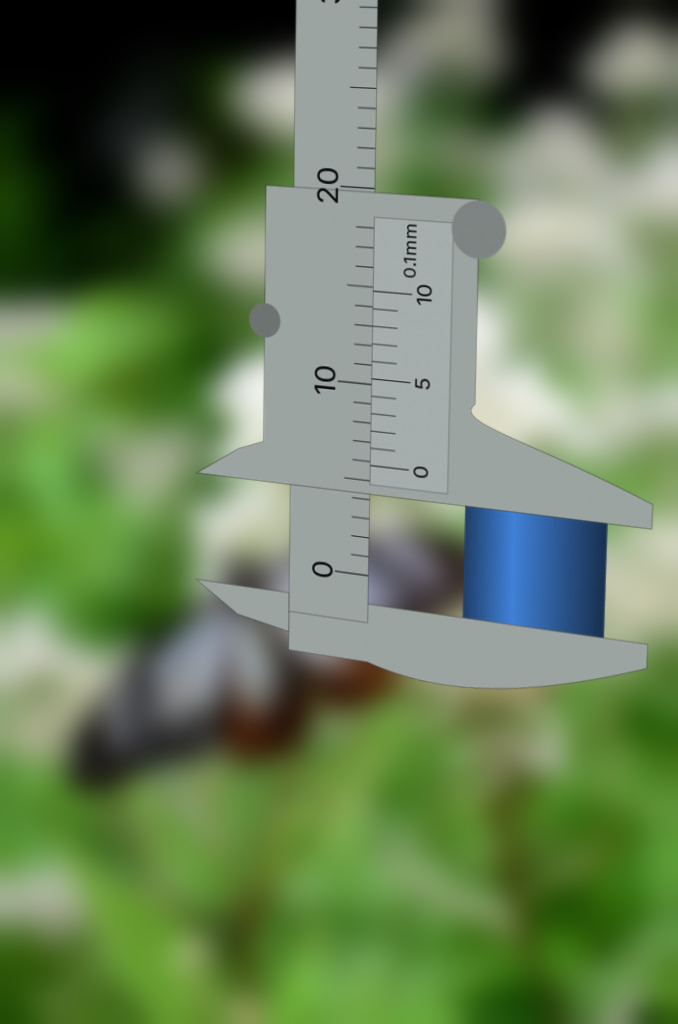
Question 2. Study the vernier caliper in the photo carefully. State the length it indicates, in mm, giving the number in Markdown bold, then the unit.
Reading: **5.8** mm
